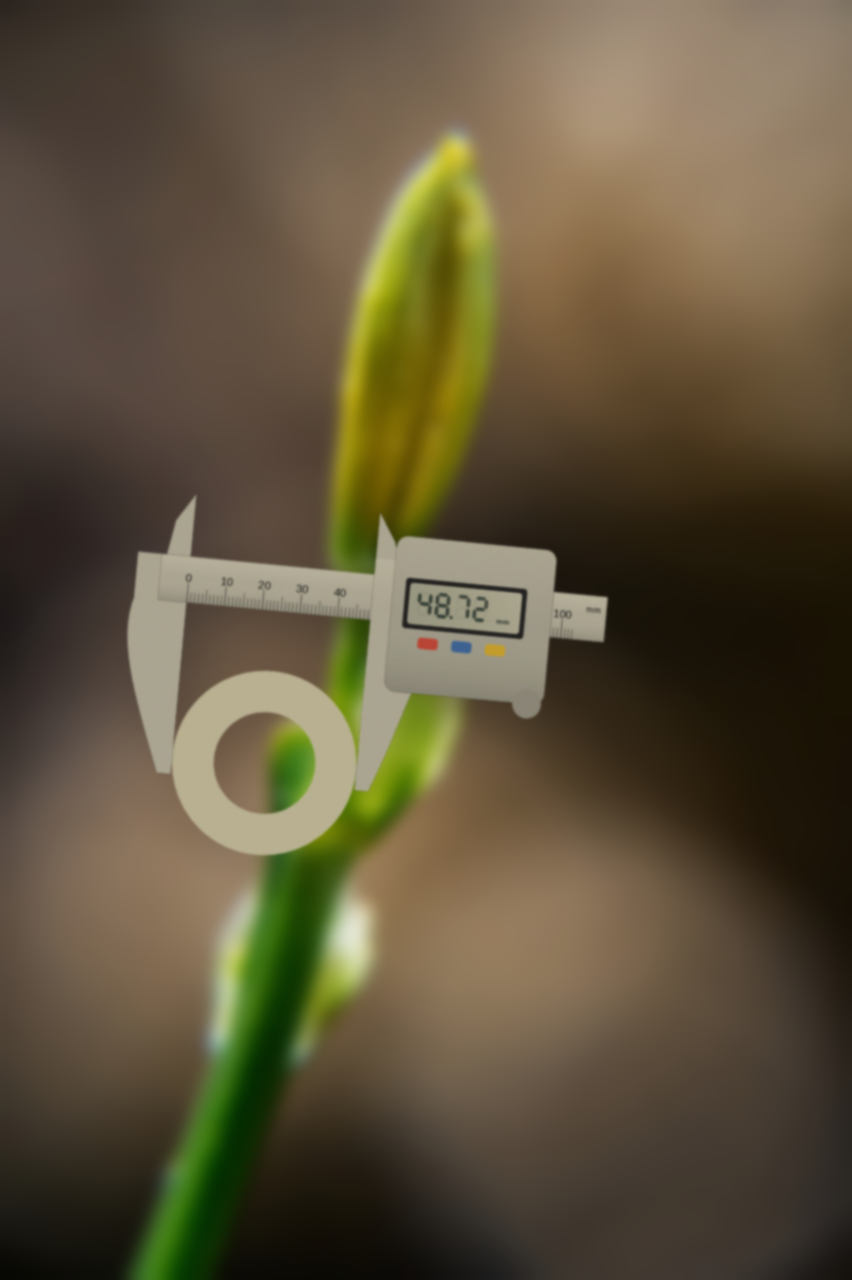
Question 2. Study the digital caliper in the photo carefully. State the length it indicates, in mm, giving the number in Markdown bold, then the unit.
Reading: **48.72** mm
